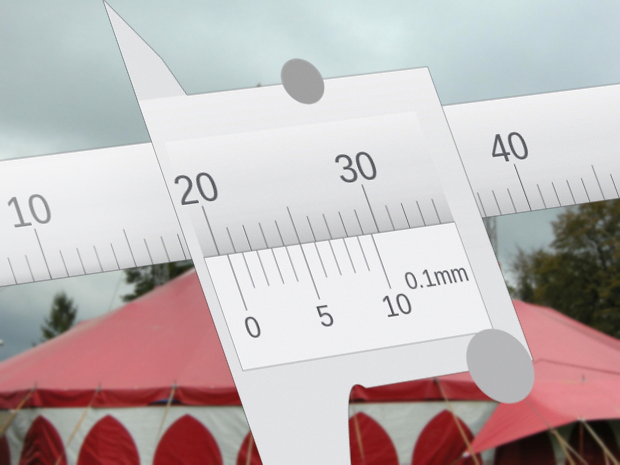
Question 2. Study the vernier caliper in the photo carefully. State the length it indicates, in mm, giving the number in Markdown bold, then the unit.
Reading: **20.5** mm
